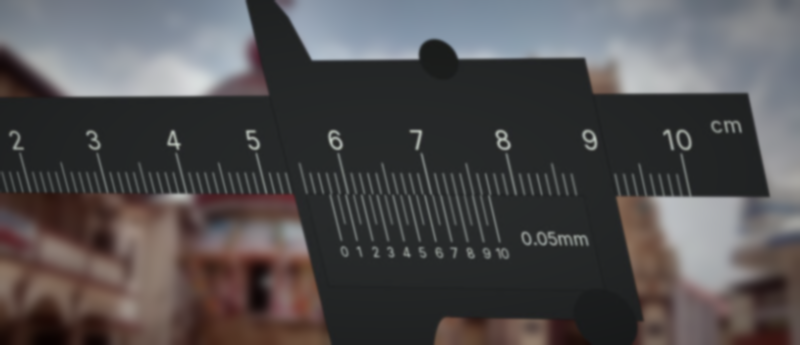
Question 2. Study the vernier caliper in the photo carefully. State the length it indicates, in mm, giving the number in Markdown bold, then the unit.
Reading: **57.8** mm
